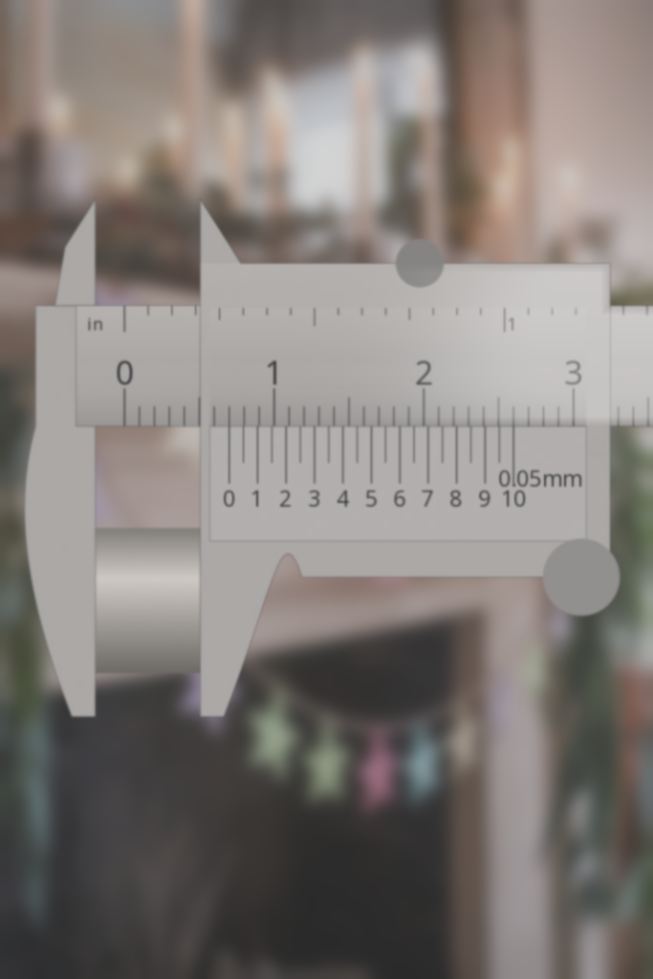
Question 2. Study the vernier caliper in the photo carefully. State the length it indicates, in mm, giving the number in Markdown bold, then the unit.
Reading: **7.0** mm
